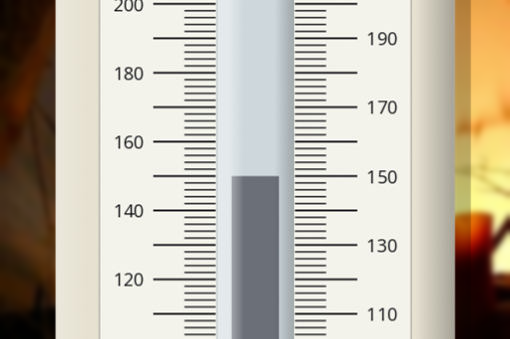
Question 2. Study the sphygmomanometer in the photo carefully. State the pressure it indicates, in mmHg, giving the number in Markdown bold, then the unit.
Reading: **150** mmHg
